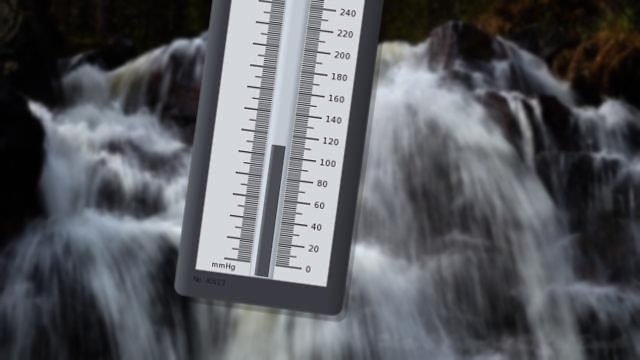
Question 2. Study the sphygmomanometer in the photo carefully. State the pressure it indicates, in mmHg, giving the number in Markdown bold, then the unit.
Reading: **110** mmHg
